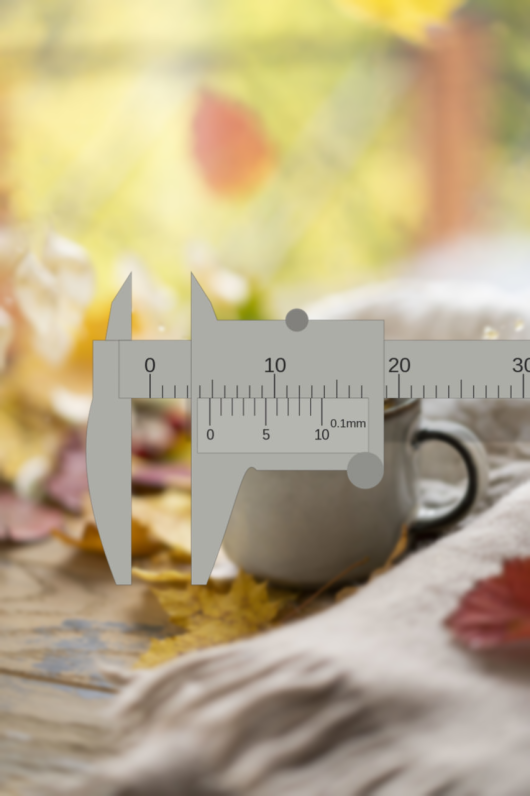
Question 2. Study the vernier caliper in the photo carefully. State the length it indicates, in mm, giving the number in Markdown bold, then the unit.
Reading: **4.8** mm
